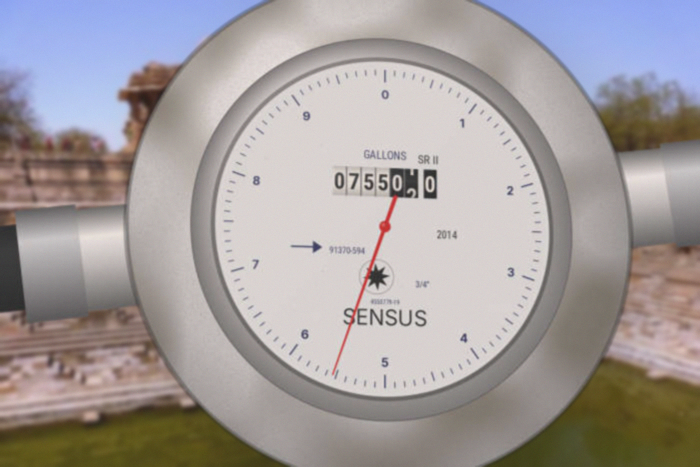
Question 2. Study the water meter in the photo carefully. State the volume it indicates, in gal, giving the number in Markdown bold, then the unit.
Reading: **755015.5** gal
